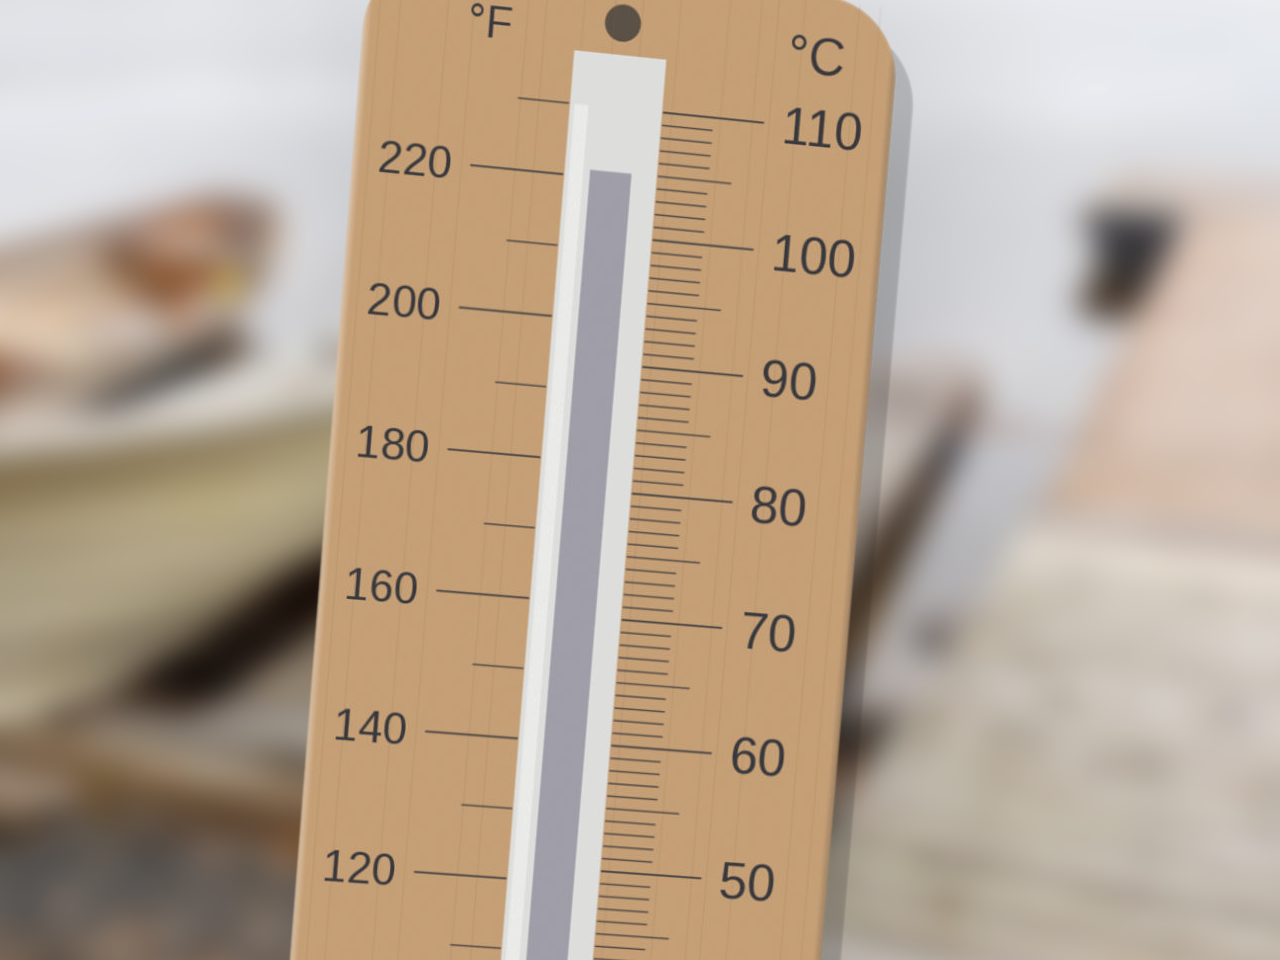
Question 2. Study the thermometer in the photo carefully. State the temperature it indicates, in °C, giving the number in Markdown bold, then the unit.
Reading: **105** °C
